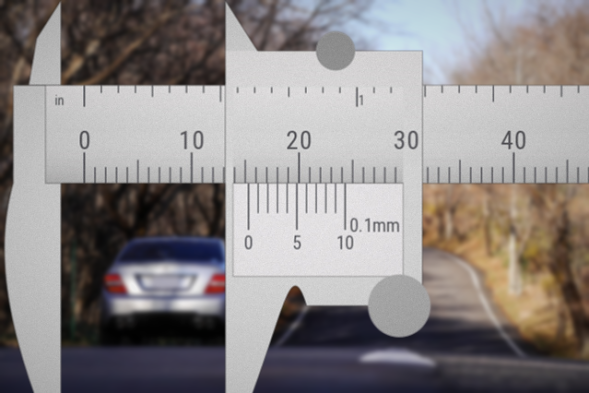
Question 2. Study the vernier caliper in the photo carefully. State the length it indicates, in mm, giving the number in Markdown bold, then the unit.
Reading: **15.3** mm
